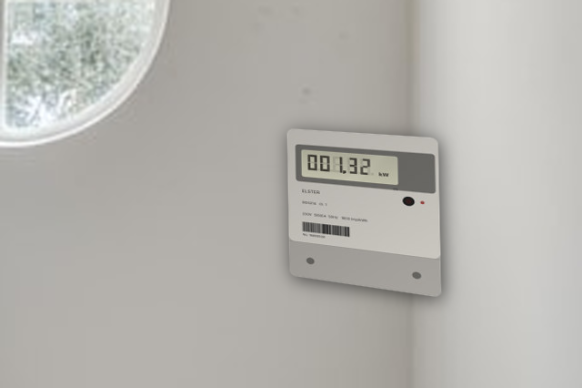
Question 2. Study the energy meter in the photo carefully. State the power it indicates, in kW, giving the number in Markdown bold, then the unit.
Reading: **1.32** kW
